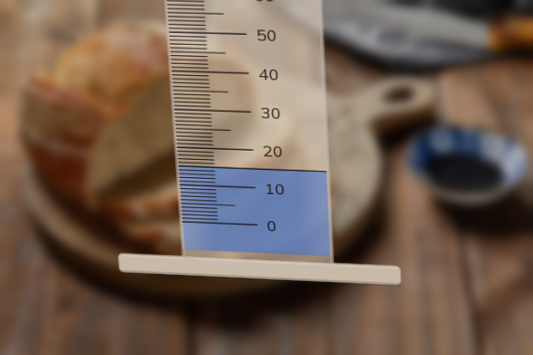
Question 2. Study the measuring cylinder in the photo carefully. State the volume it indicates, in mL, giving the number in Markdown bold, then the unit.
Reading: **15** mL
